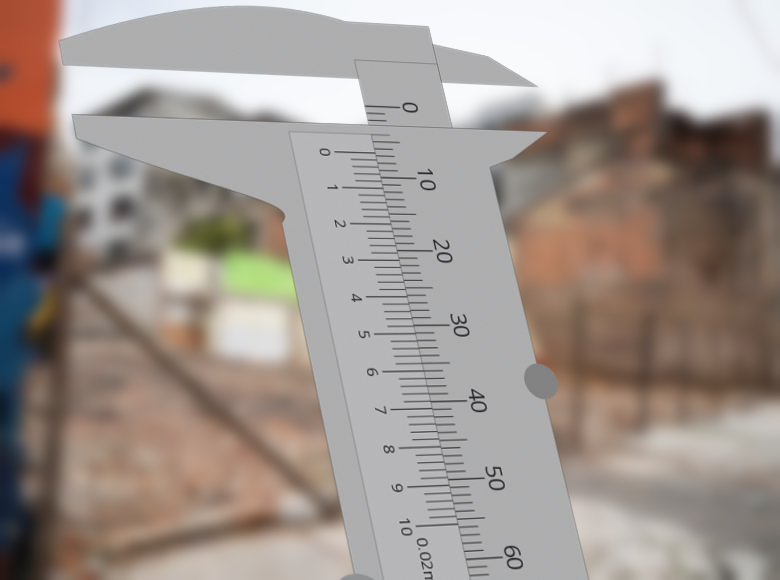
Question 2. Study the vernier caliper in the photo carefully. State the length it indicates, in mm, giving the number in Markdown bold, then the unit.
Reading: **6.6** mm
